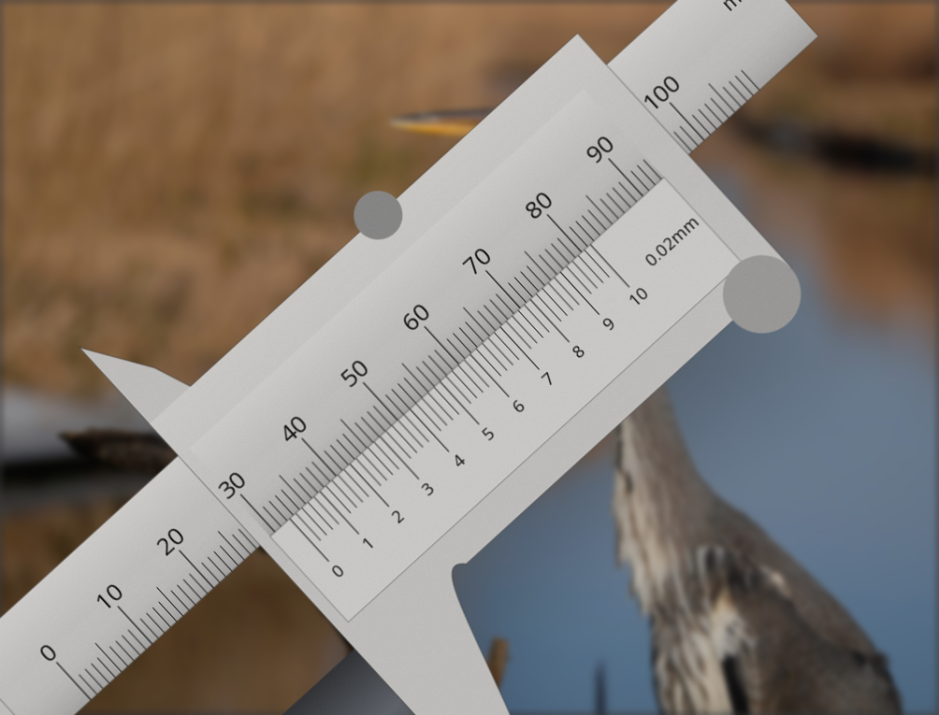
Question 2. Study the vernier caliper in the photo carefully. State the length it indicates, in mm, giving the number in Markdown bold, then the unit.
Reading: **32.4** mm
